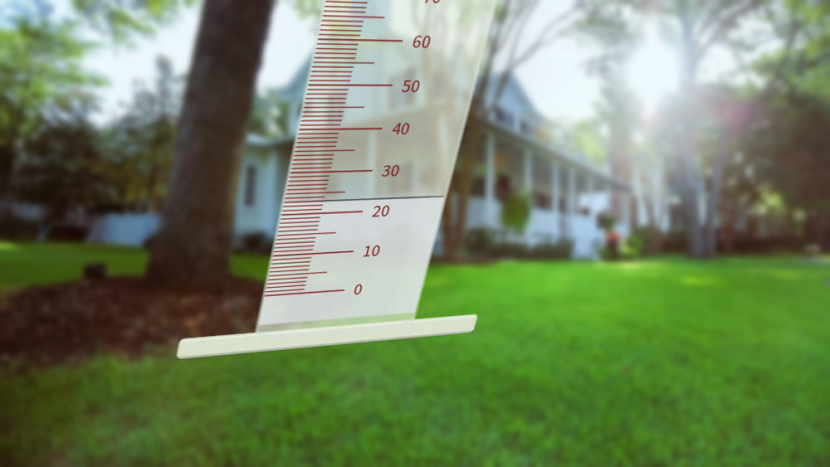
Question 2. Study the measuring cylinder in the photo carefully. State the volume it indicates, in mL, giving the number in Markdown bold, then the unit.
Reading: **23** mL
